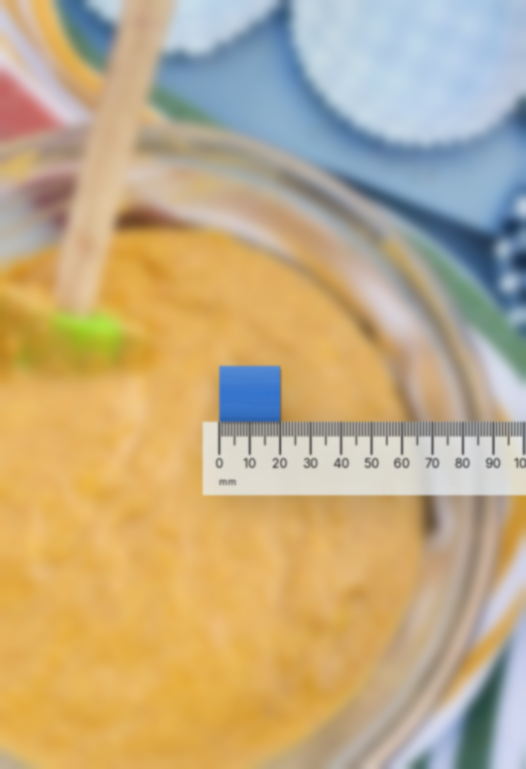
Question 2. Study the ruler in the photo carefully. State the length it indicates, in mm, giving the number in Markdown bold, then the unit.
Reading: **20** mm
